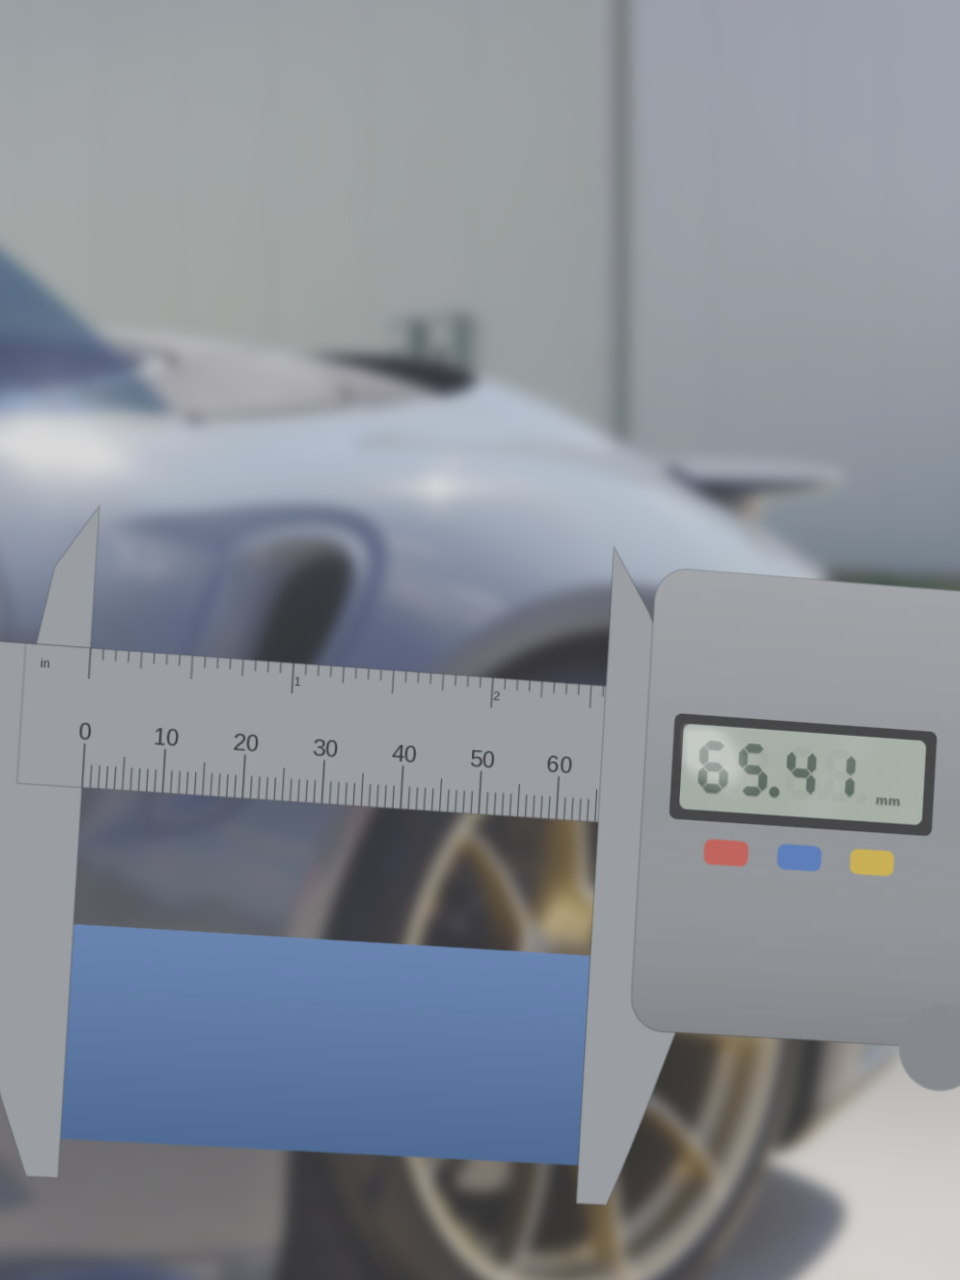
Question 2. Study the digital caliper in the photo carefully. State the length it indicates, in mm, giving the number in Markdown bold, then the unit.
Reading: **65.41** mm
